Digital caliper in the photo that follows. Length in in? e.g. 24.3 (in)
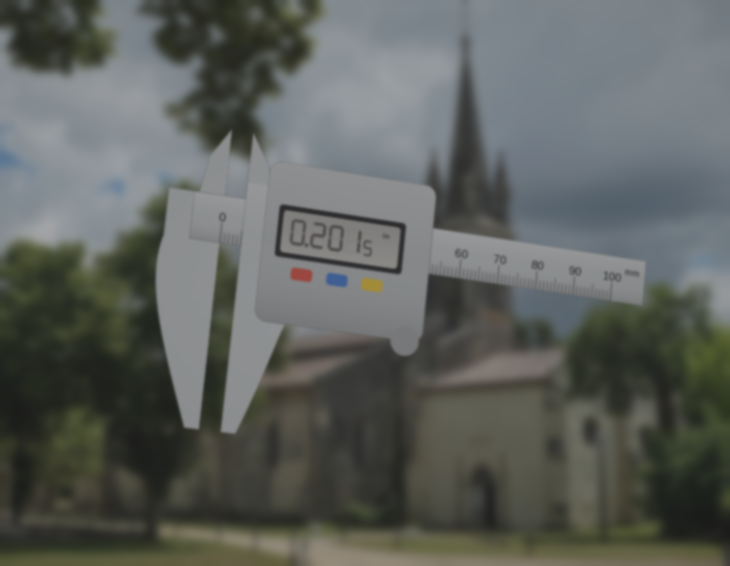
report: 0.2015 (in)
